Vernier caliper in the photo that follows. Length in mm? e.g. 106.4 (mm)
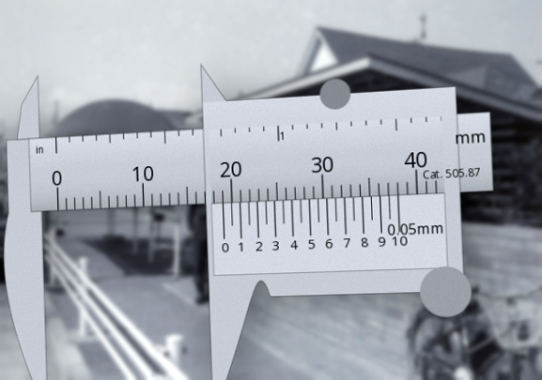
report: 19.0 (mm)
